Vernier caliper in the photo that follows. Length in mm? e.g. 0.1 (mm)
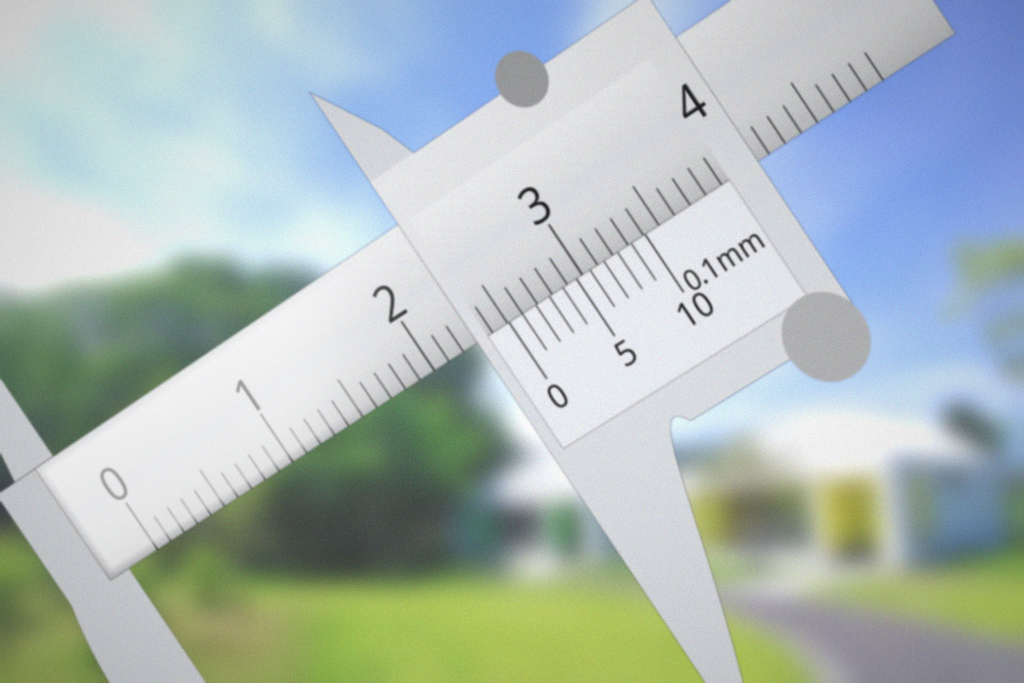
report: 25.1 (mm)
